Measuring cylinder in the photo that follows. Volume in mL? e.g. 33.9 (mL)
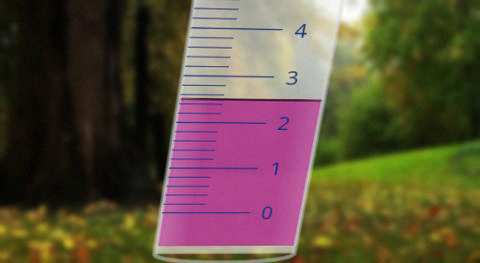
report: 2.5 (mL)
